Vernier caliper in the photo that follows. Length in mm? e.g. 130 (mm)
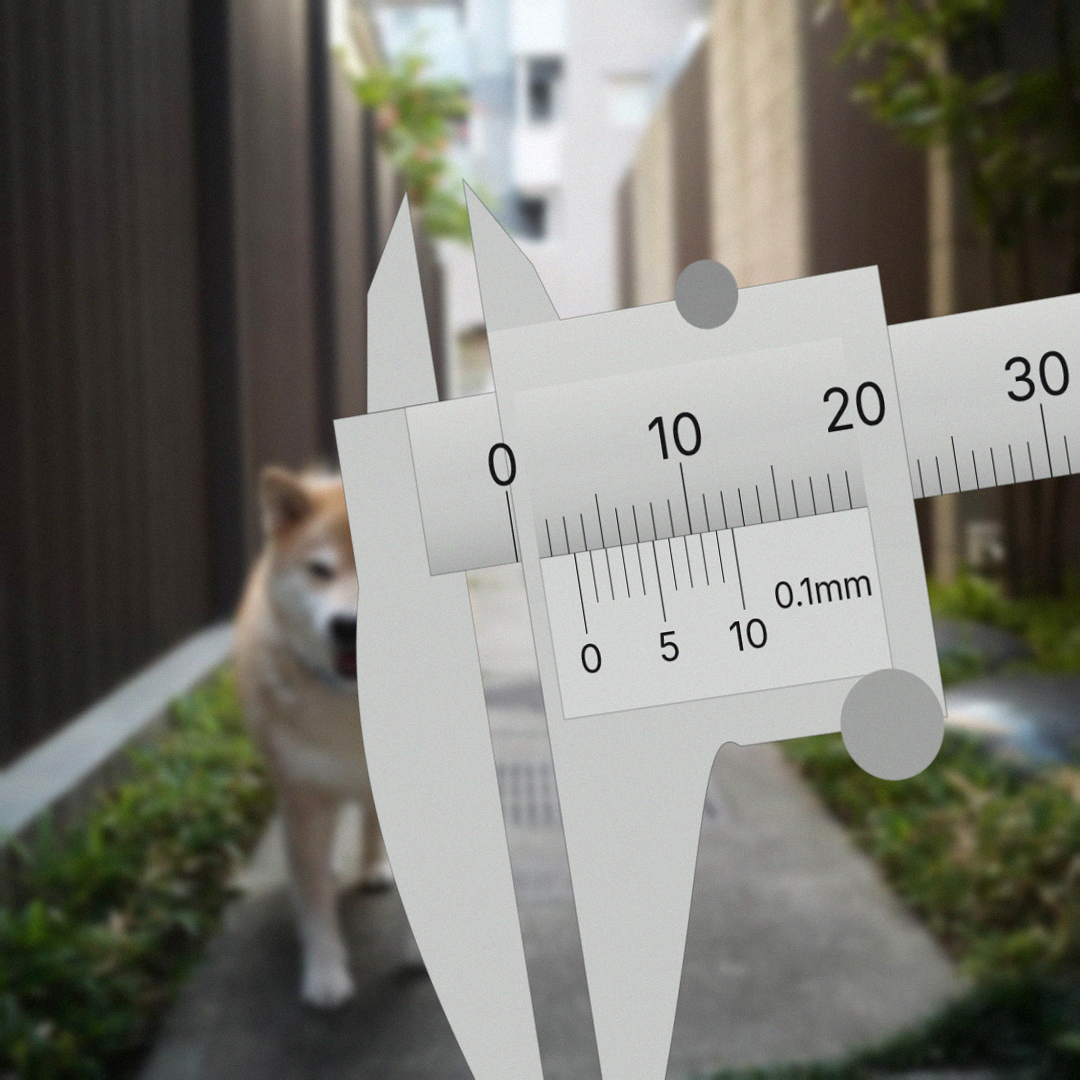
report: 3.3 (mm)
